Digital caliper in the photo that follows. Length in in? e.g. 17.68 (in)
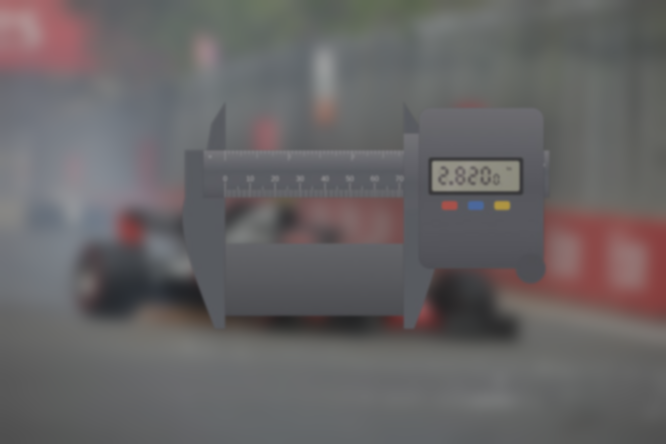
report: 2.8200 (in)
